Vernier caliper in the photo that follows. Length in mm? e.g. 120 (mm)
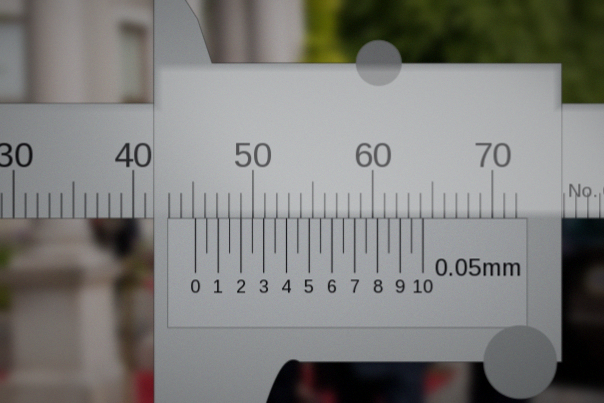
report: 45.2 (mm)
